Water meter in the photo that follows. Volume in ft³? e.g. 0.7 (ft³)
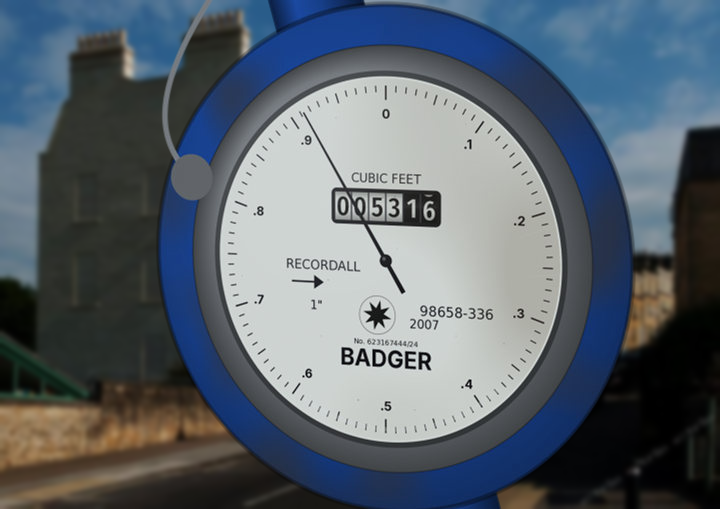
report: 5315.91 (ft³)
